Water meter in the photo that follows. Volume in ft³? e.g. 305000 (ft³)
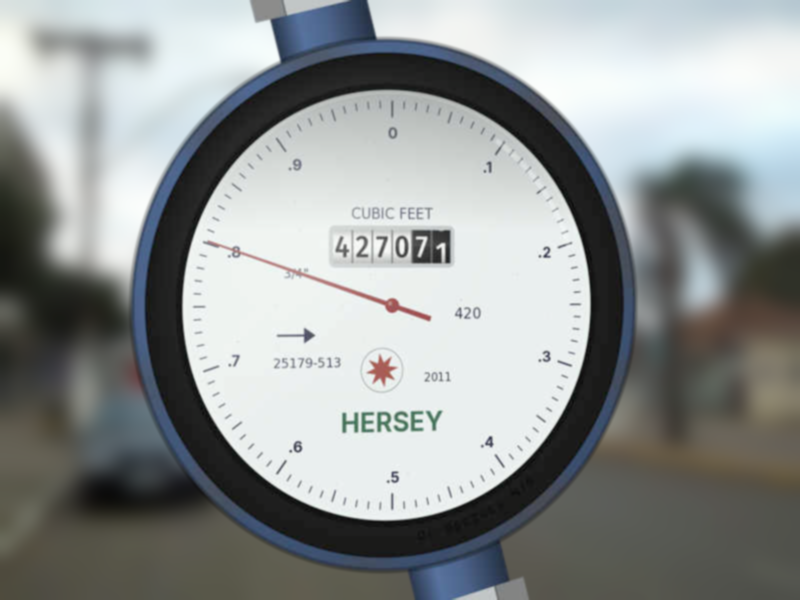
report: 427070.80 (ft³)
